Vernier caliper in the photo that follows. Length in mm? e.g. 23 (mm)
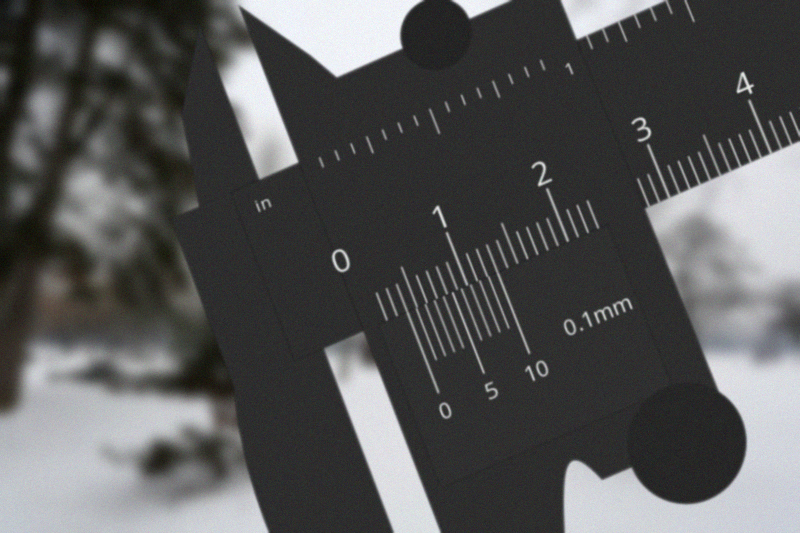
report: 4.0 (mm)
